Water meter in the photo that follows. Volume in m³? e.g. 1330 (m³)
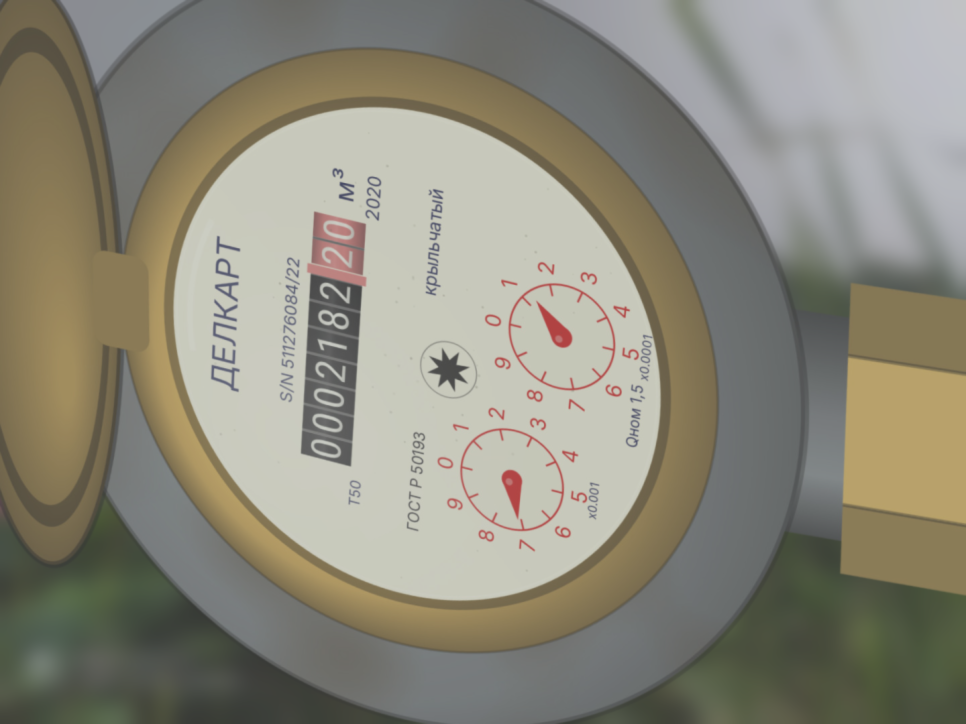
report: 2182.2071 (m³)
